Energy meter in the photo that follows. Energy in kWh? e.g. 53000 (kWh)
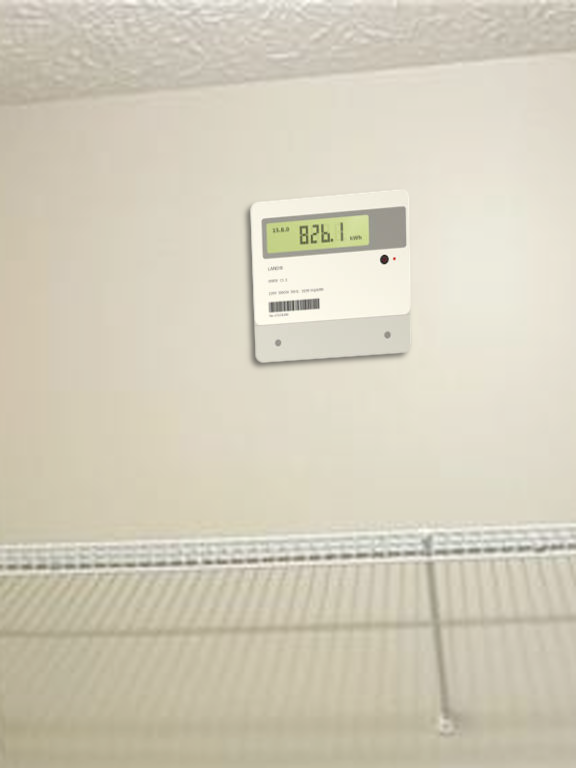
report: 826.1 (kWh)
